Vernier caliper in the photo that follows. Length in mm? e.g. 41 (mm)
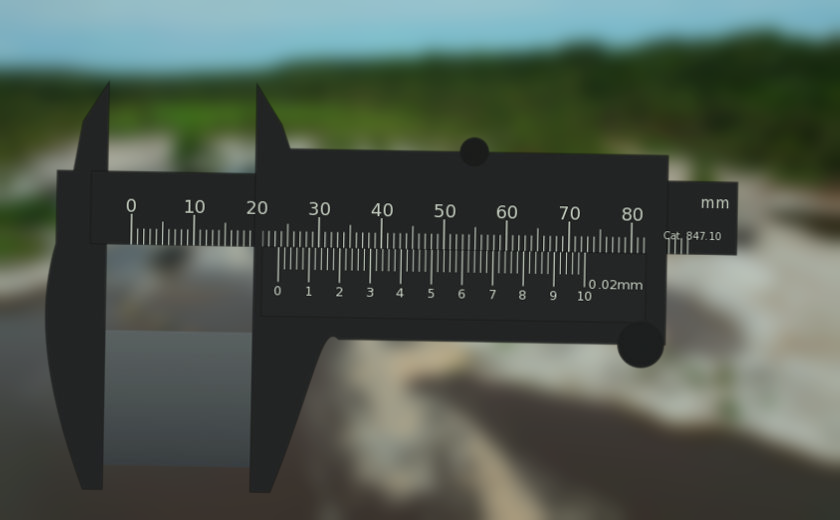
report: 23.6 (mm)
